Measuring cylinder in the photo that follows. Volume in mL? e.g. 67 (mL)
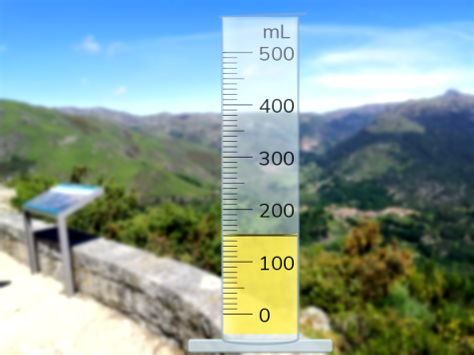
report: 150 (mL)
